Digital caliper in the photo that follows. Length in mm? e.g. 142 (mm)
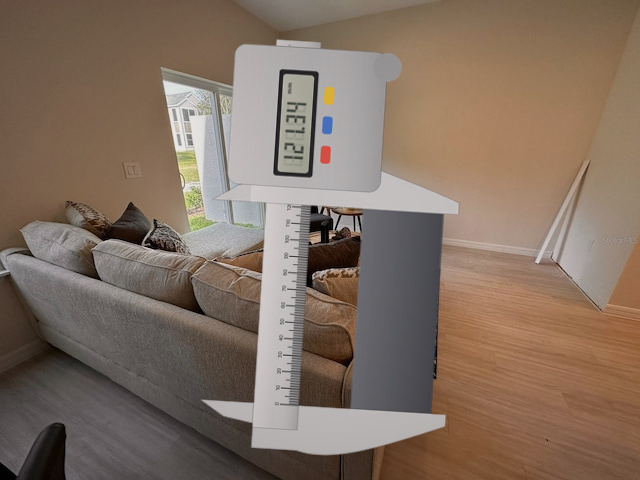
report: 121.34 (mm)
